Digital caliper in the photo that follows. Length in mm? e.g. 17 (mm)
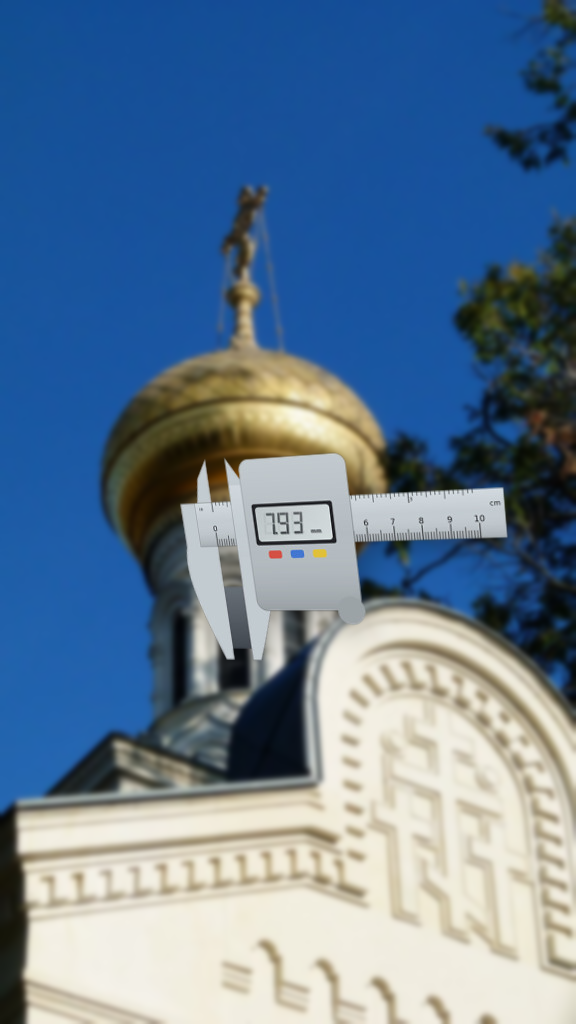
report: 7.93 (mm)
